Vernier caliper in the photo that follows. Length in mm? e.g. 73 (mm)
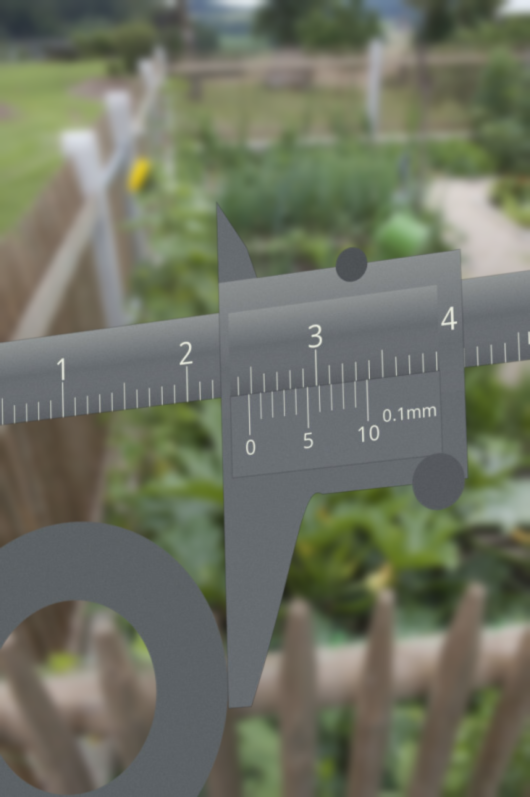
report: 24.8 (mm)
